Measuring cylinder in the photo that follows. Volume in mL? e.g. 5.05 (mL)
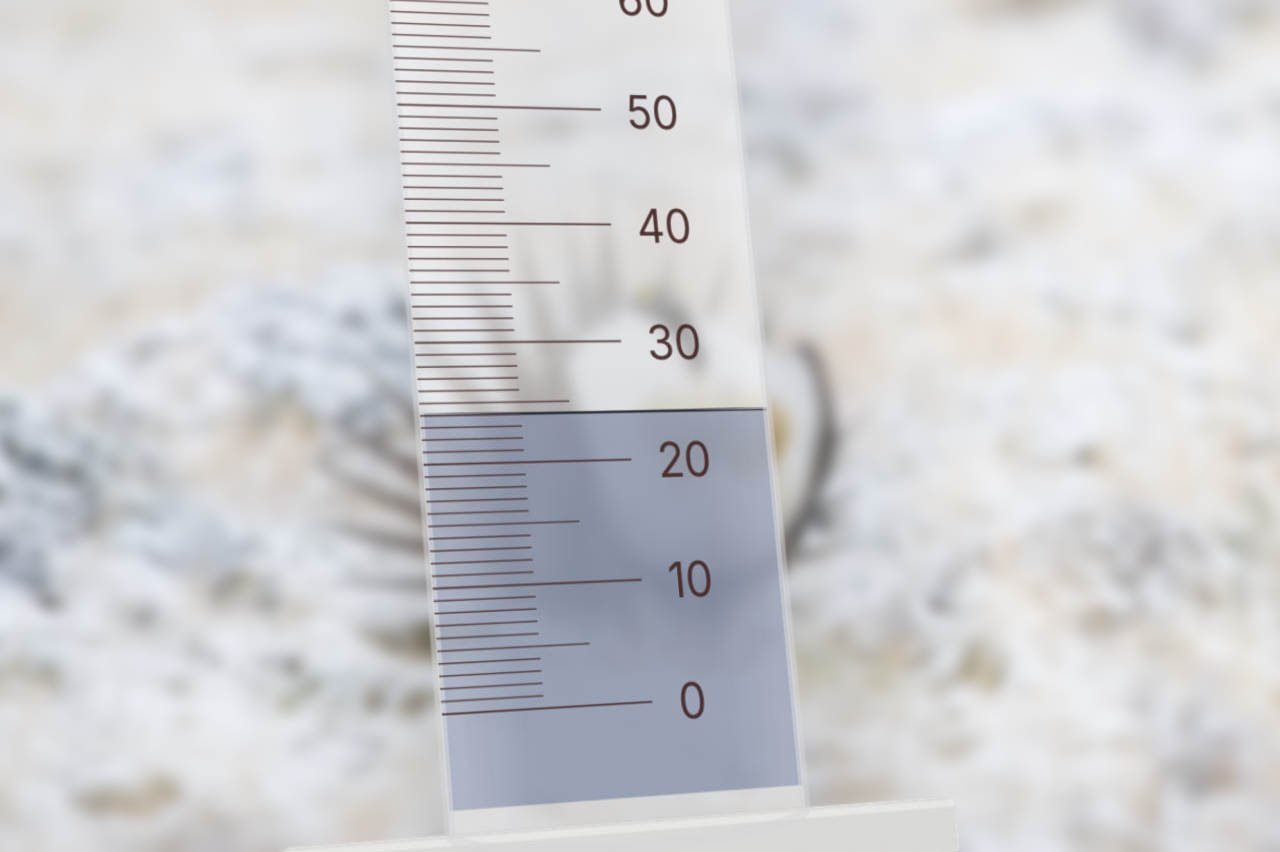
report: 24 (mL)
